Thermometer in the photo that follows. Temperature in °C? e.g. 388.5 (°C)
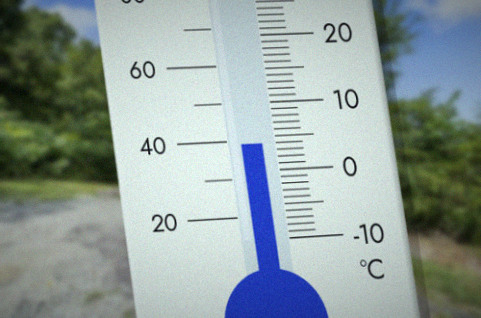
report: 4 (°C)
